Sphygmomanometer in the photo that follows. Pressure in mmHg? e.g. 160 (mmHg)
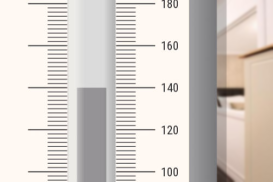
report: 140 (mmHg)
